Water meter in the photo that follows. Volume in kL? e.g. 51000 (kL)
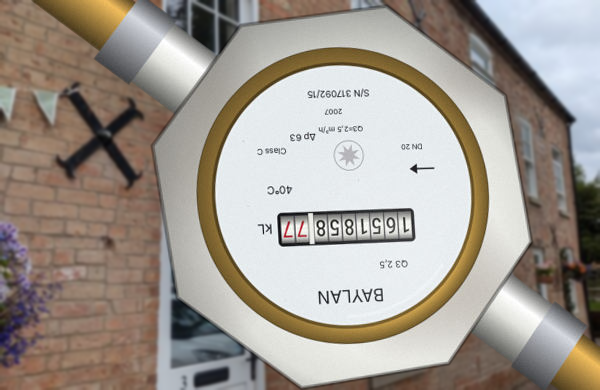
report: 1651858.77 (kL)
